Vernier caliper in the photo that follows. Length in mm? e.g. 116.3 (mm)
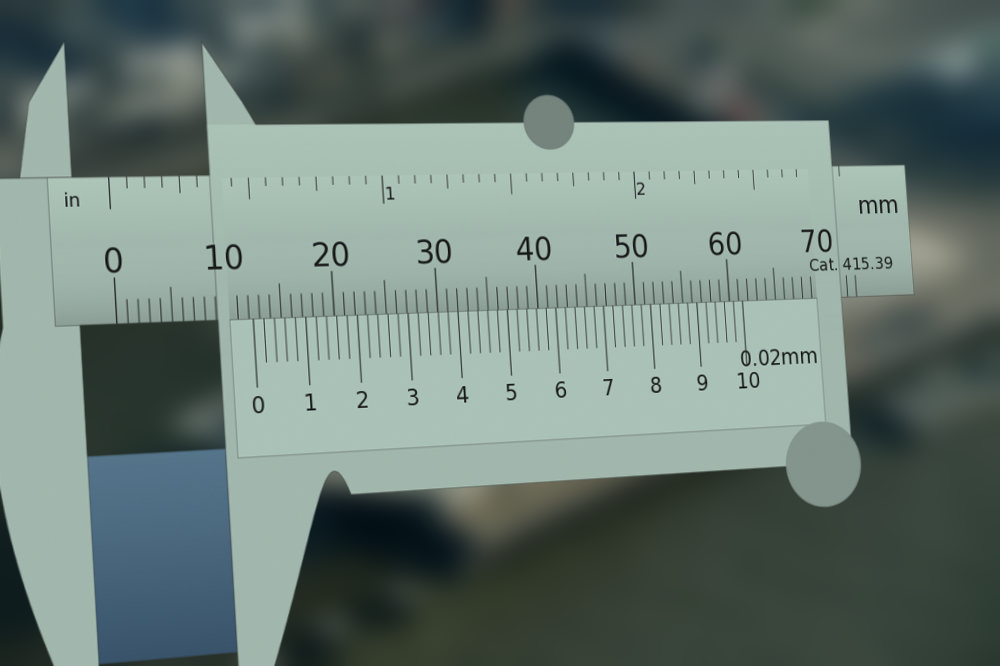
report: 12.4 (mm)
